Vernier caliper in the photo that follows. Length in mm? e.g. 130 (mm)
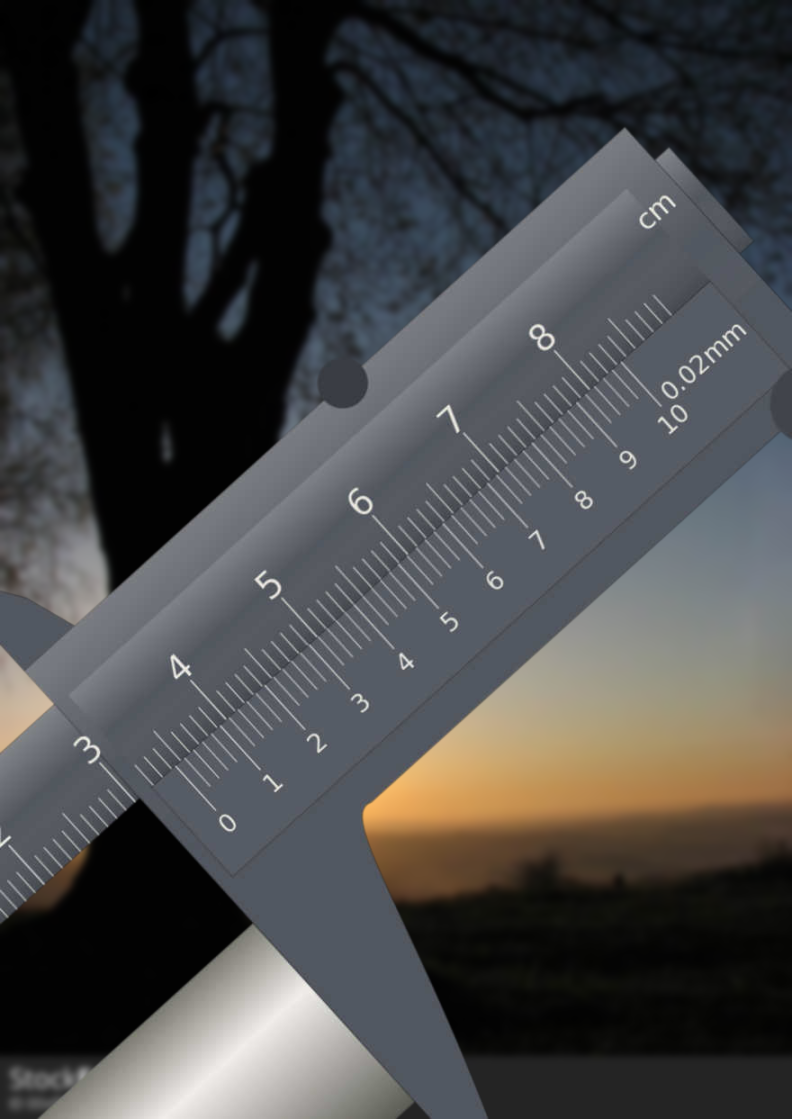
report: 34.4 (mm)
